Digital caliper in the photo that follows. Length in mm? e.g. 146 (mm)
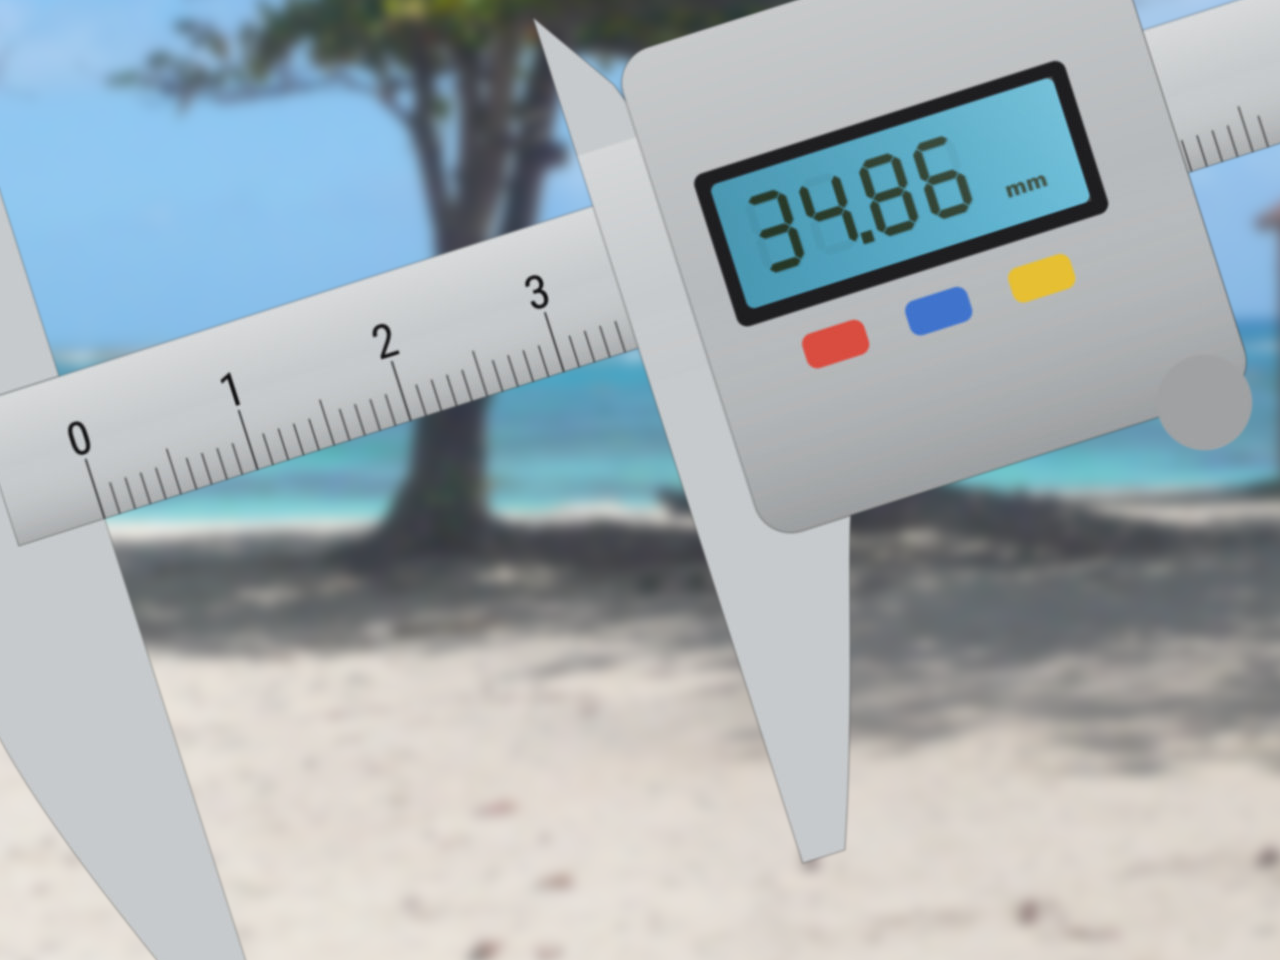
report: 34.86 (mm)
